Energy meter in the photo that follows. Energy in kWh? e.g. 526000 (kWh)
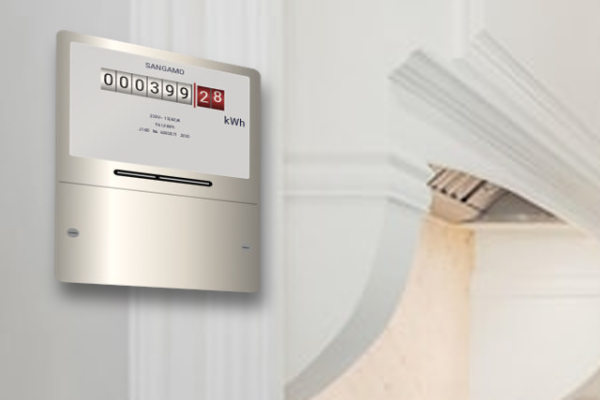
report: 399.28 (kWh)
